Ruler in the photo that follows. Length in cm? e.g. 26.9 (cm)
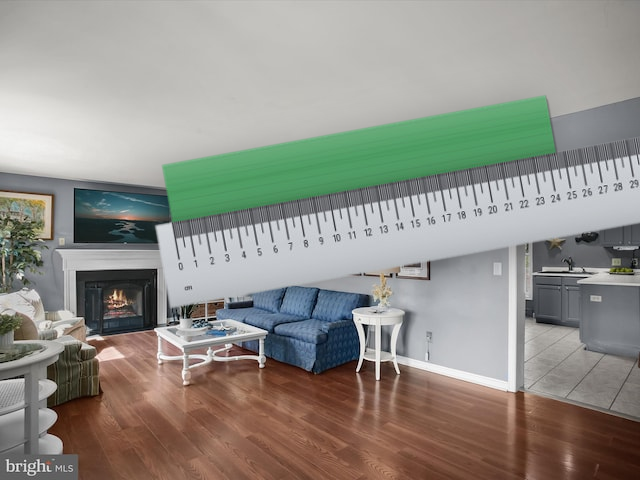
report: 24.5 (cm)
